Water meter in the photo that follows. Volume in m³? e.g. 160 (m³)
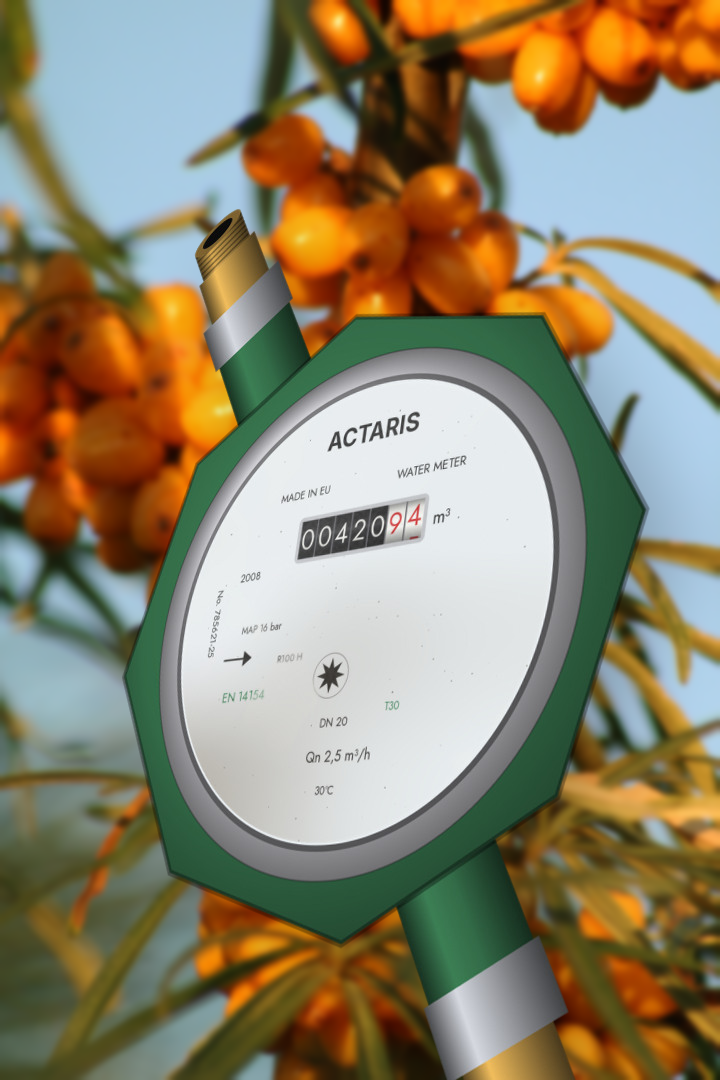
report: 420.94 (m³)
